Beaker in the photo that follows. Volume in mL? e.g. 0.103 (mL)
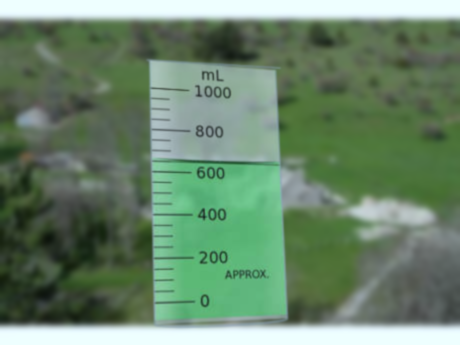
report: 650 (mL)
